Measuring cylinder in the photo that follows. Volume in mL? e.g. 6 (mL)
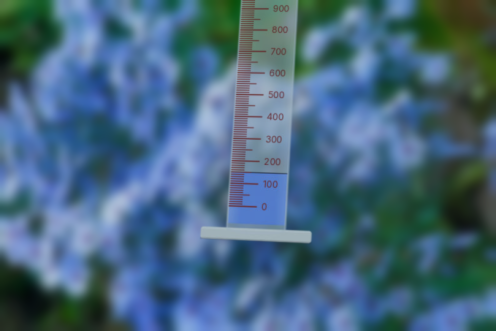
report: 150 (mL)
